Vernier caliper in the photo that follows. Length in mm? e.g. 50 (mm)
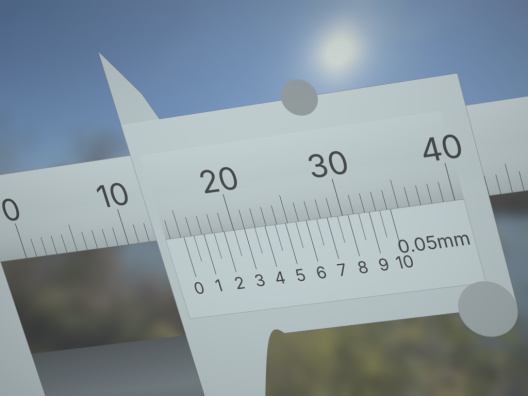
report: 15.3 (mm)
